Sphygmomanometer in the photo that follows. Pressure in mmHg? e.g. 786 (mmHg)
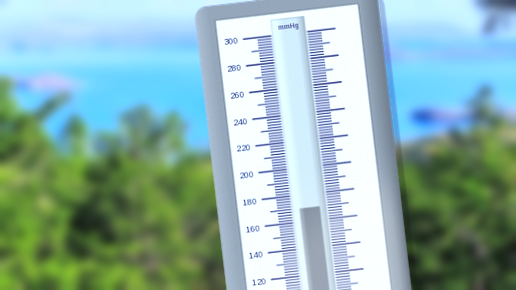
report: 170 (mmHg)
